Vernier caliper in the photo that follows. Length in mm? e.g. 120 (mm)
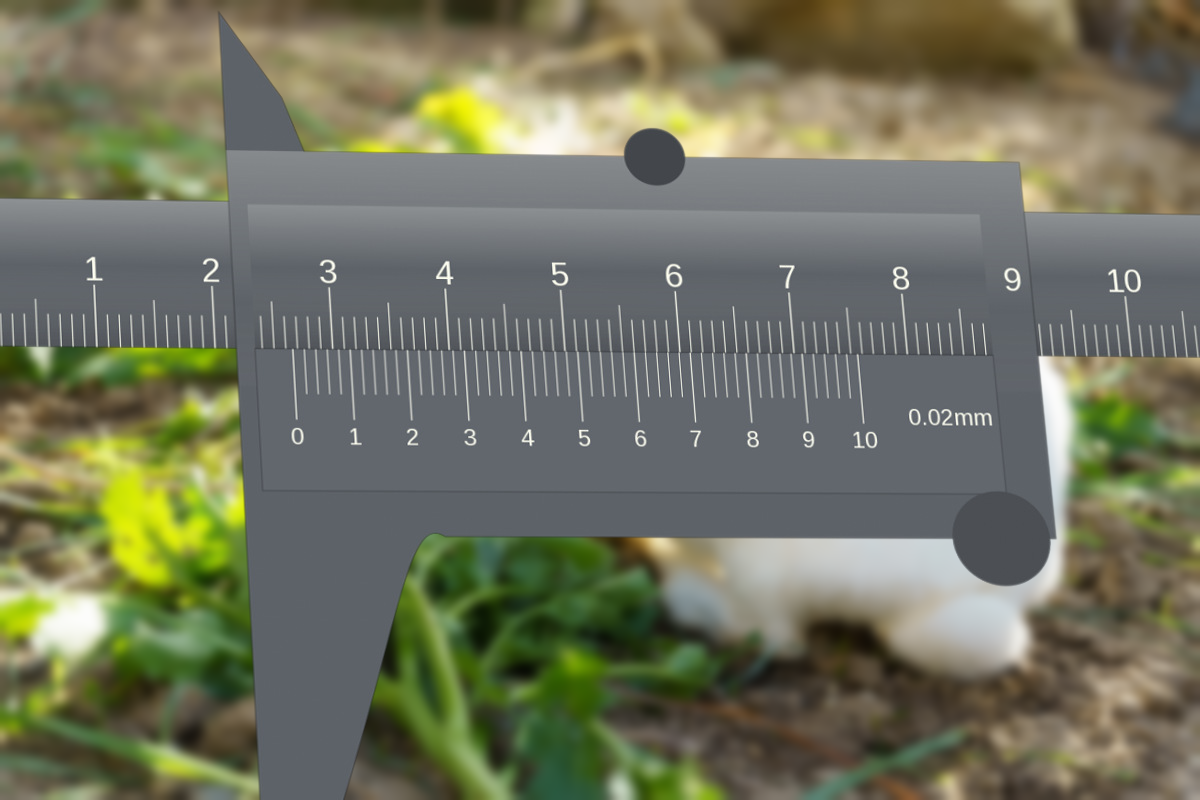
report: 26.6 (mm)
